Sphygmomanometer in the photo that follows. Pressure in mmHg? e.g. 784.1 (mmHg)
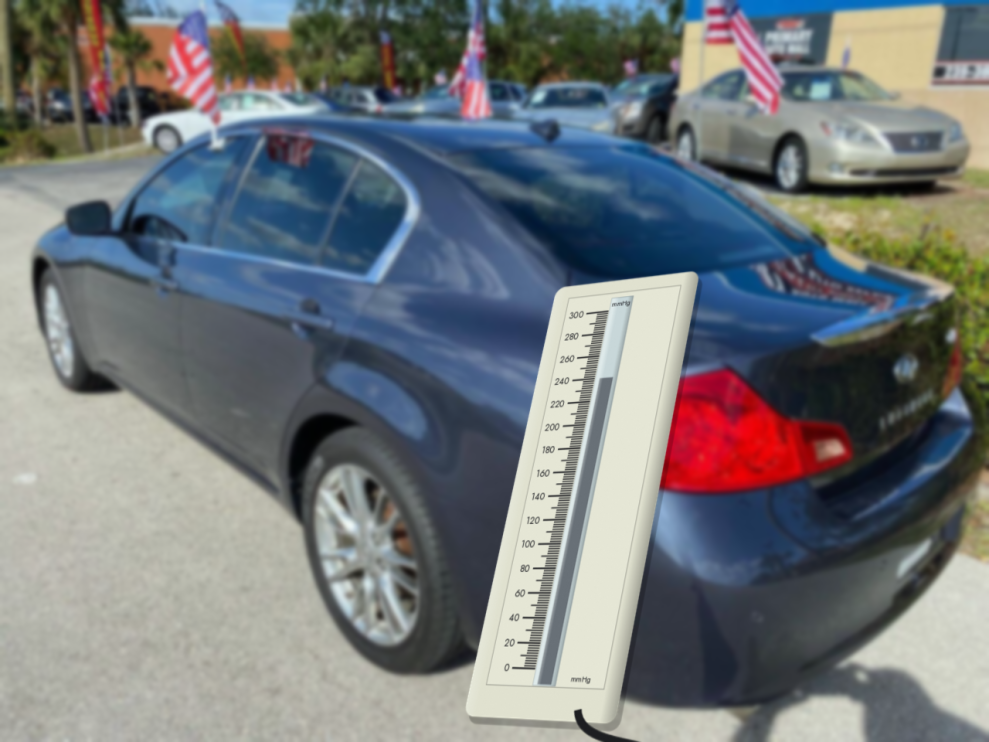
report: 240 (mmHg)
